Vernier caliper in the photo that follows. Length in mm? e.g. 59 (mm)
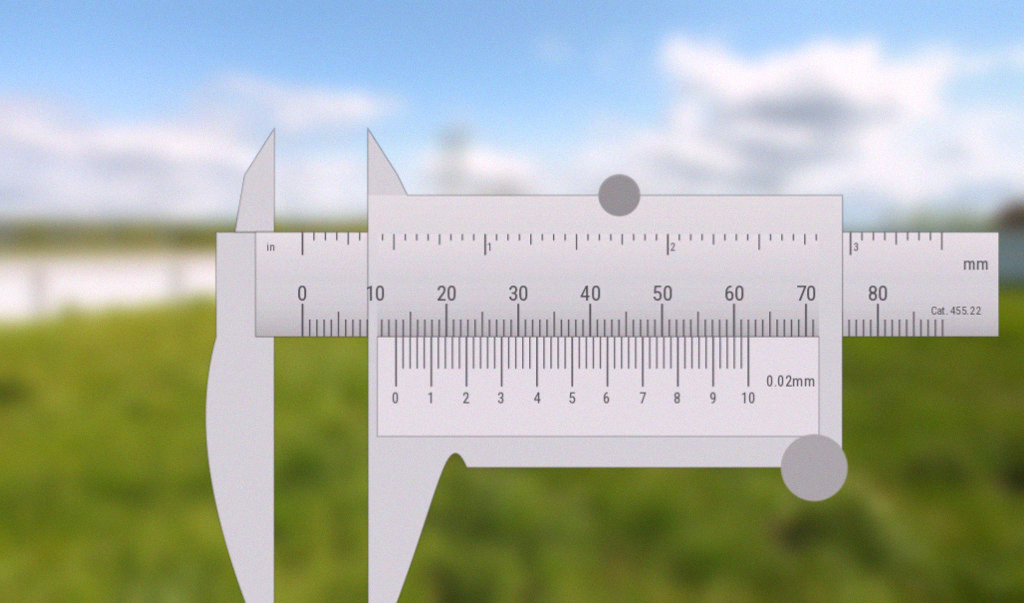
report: 13.0 (mm)
